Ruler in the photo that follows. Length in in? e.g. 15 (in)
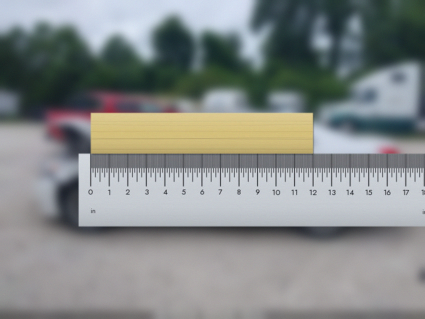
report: 12 (in)
